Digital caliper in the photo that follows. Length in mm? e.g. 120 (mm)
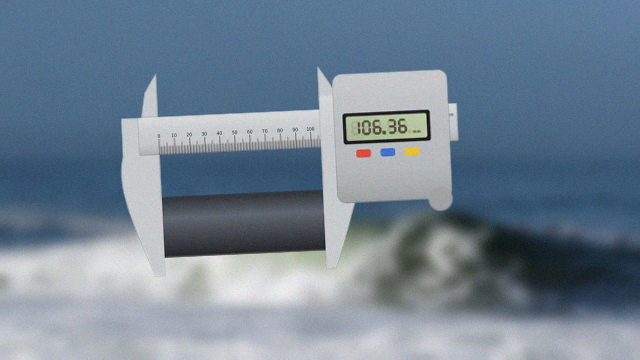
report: 106.36 (mm)
